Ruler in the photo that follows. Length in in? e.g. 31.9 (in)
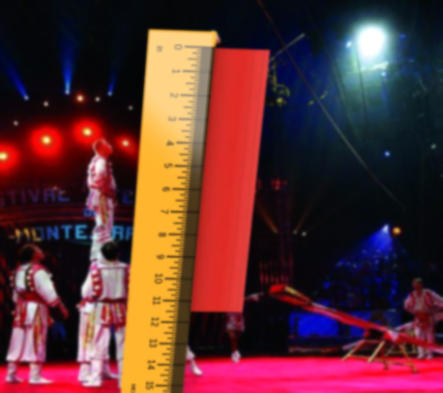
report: 11.5 (in)
